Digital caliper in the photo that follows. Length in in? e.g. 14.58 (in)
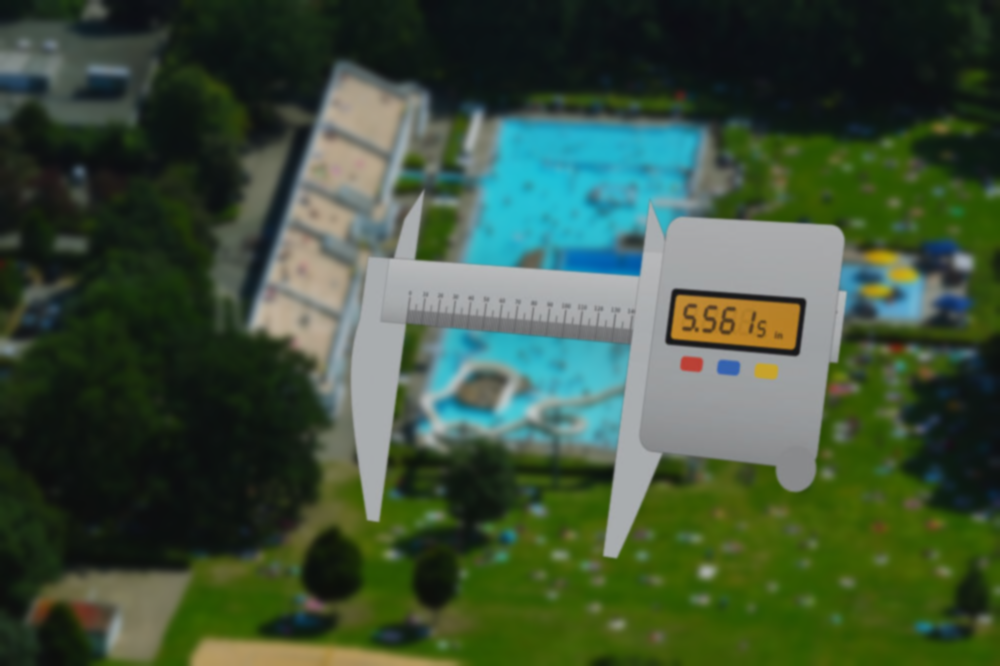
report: 5.5615 (in)
